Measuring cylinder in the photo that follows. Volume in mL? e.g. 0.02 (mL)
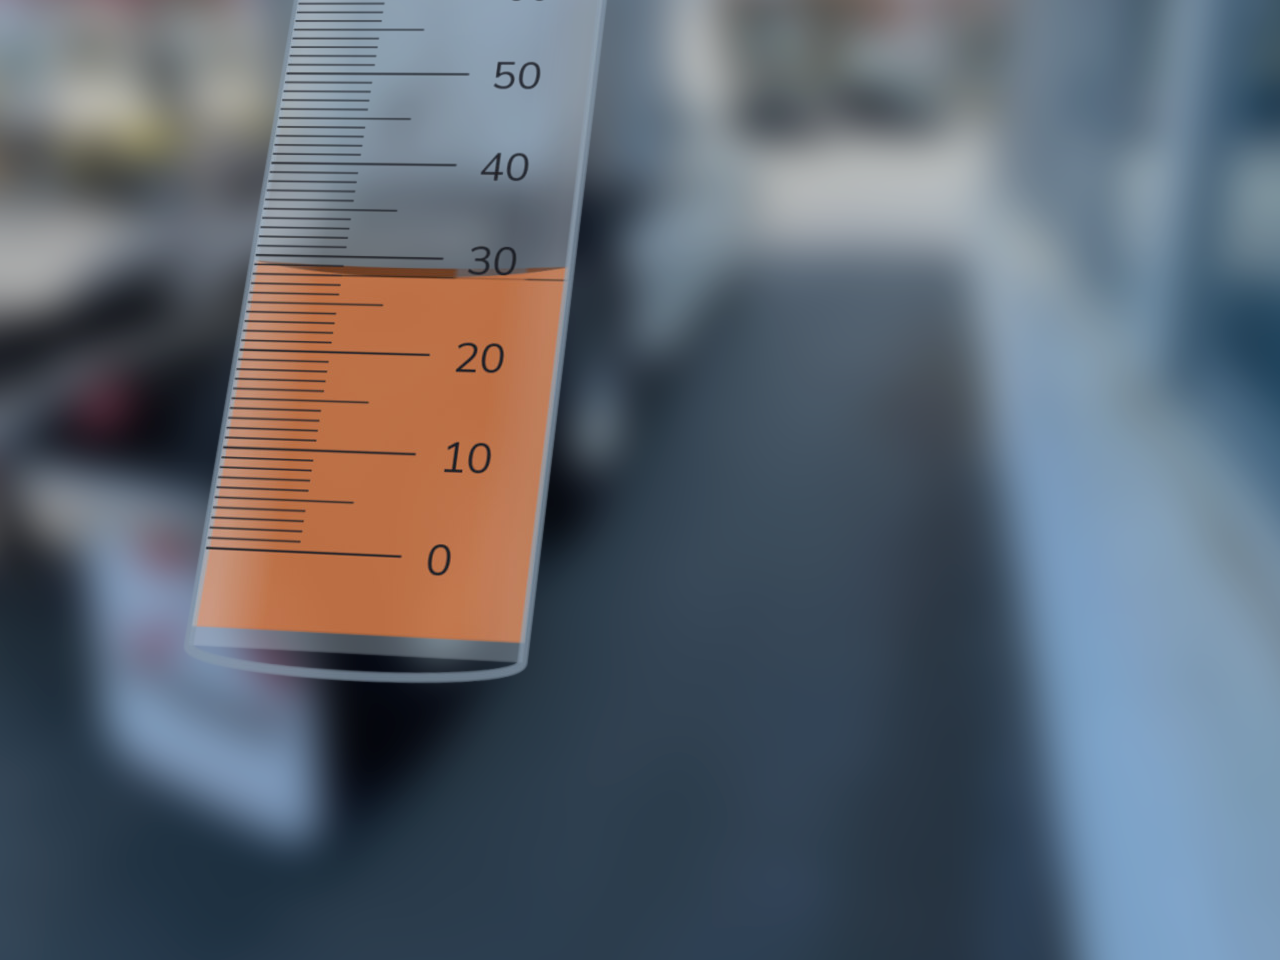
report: 28 (mL)
